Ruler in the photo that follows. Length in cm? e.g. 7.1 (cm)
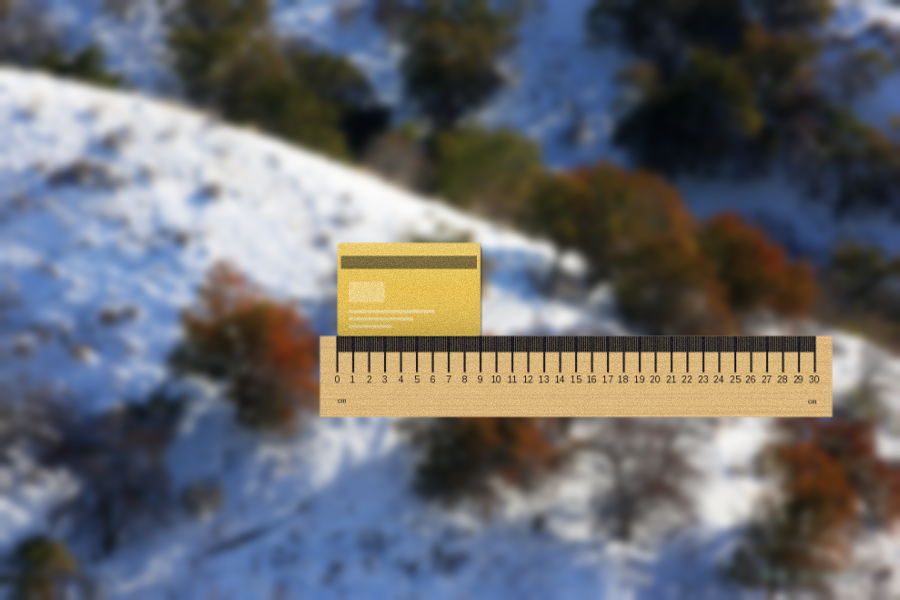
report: 9 (cm)
